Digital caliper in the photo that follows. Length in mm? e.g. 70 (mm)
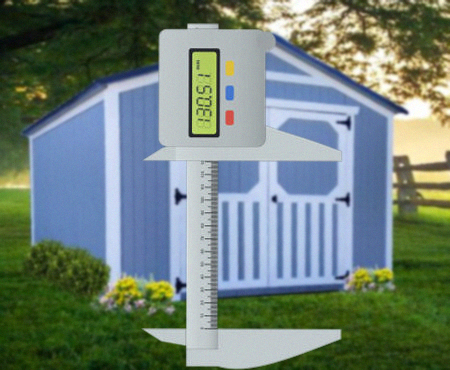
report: 130.51 (mm)
